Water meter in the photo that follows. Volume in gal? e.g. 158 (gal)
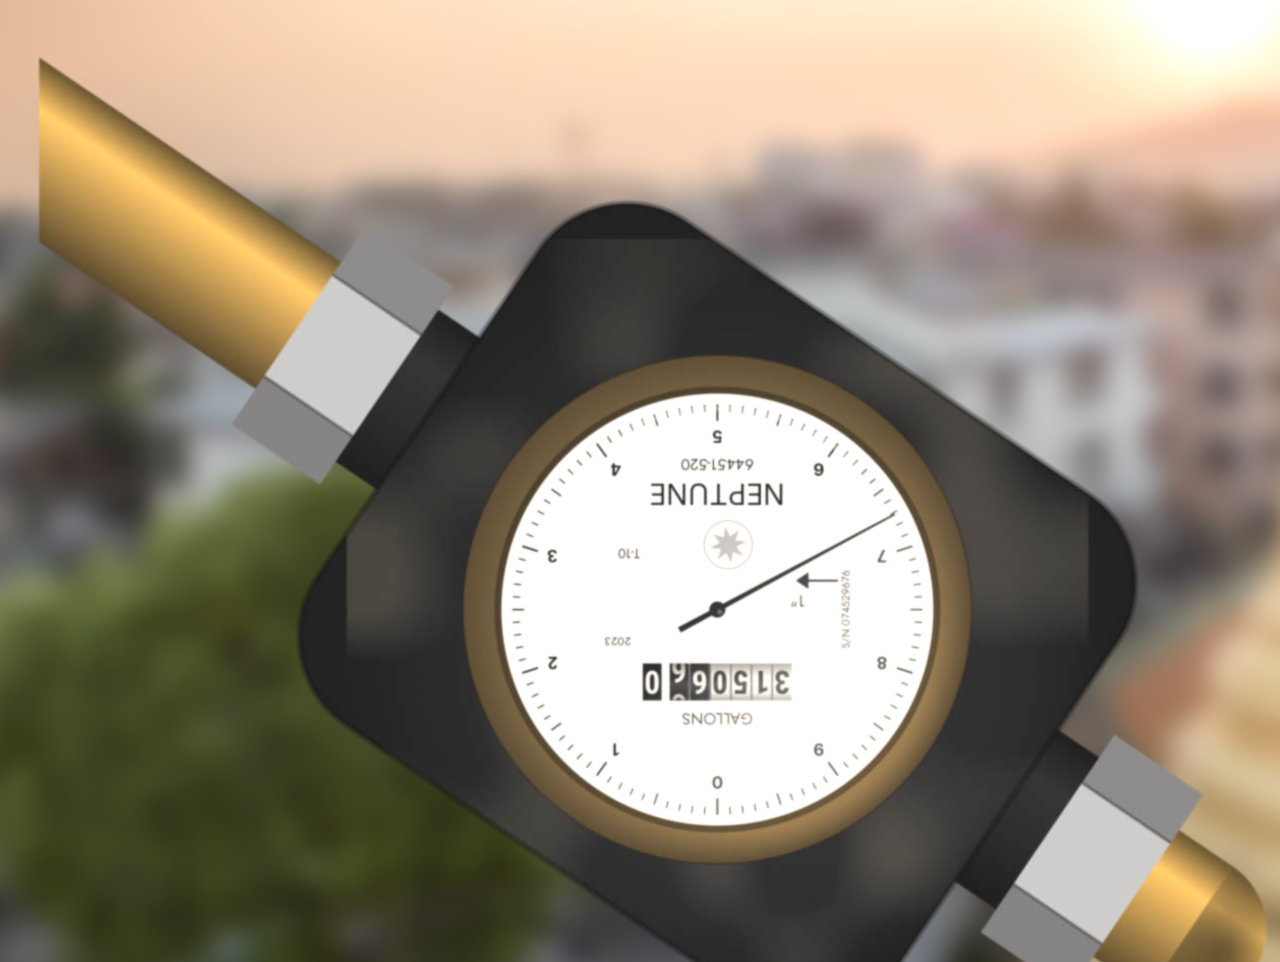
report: 3150656.7 (gal)
